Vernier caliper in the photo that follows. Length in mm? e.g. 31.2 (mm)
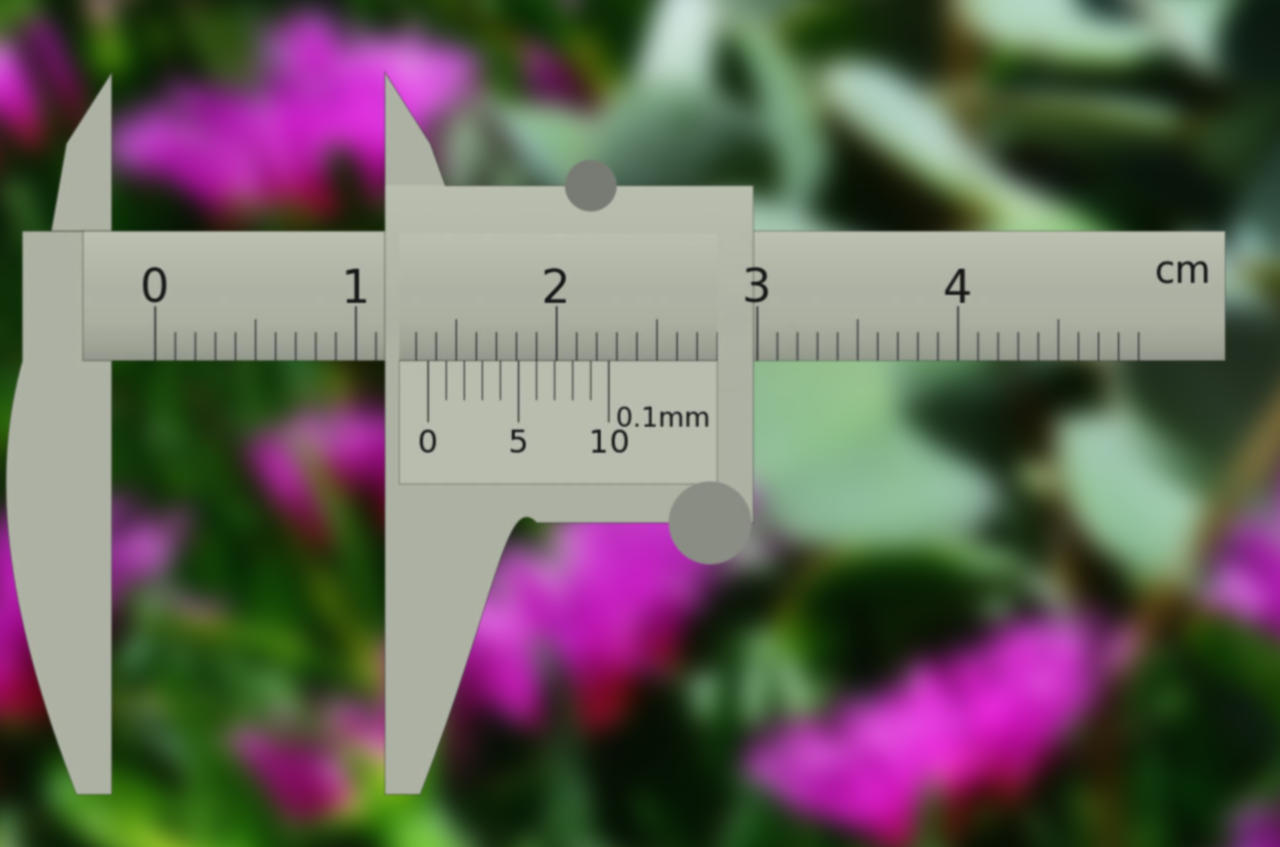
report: 13.6 (mm)
